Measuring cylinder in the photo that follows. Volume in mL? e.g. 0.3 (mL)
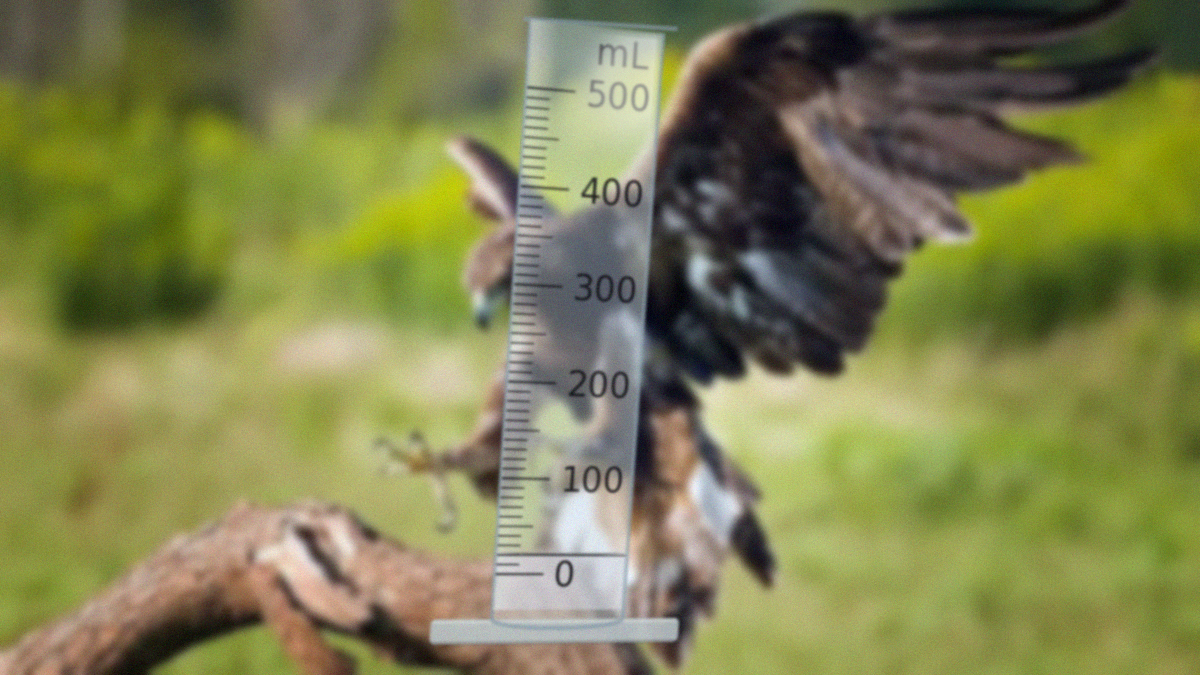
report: 20 (mL)
